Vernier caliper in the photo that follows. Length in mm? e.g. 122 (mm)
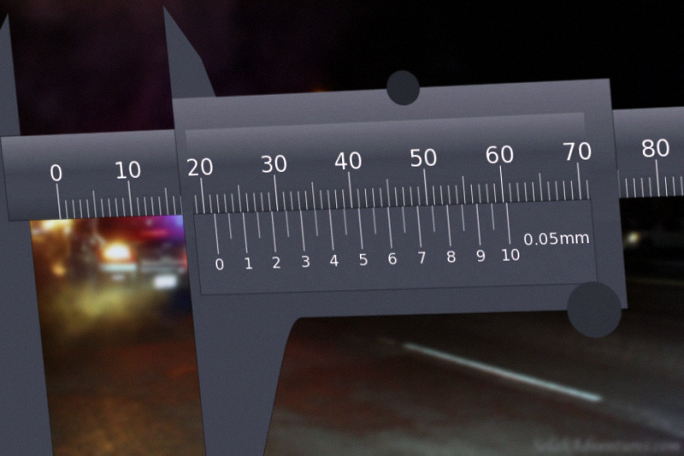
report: 21.4 (mm)
